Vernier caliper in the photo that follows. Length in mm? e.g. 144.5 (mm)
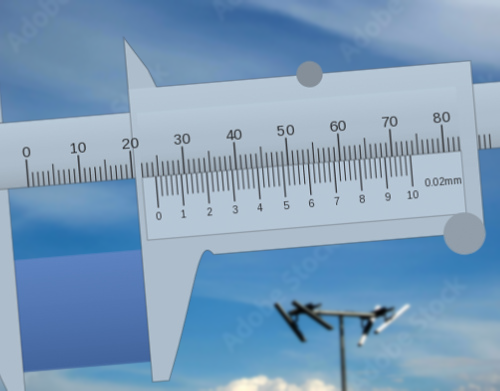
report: 24.5 (mm)
